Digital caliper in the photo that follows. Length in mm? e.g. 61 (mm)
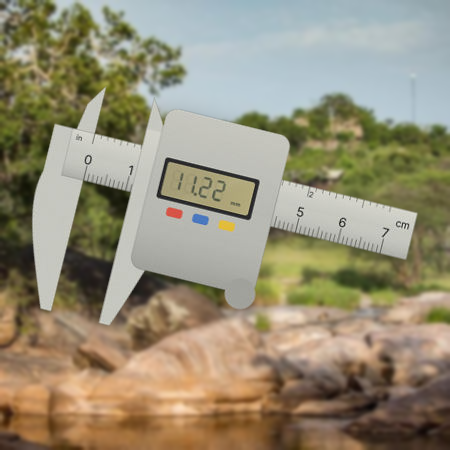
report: 11.22 (mm)
